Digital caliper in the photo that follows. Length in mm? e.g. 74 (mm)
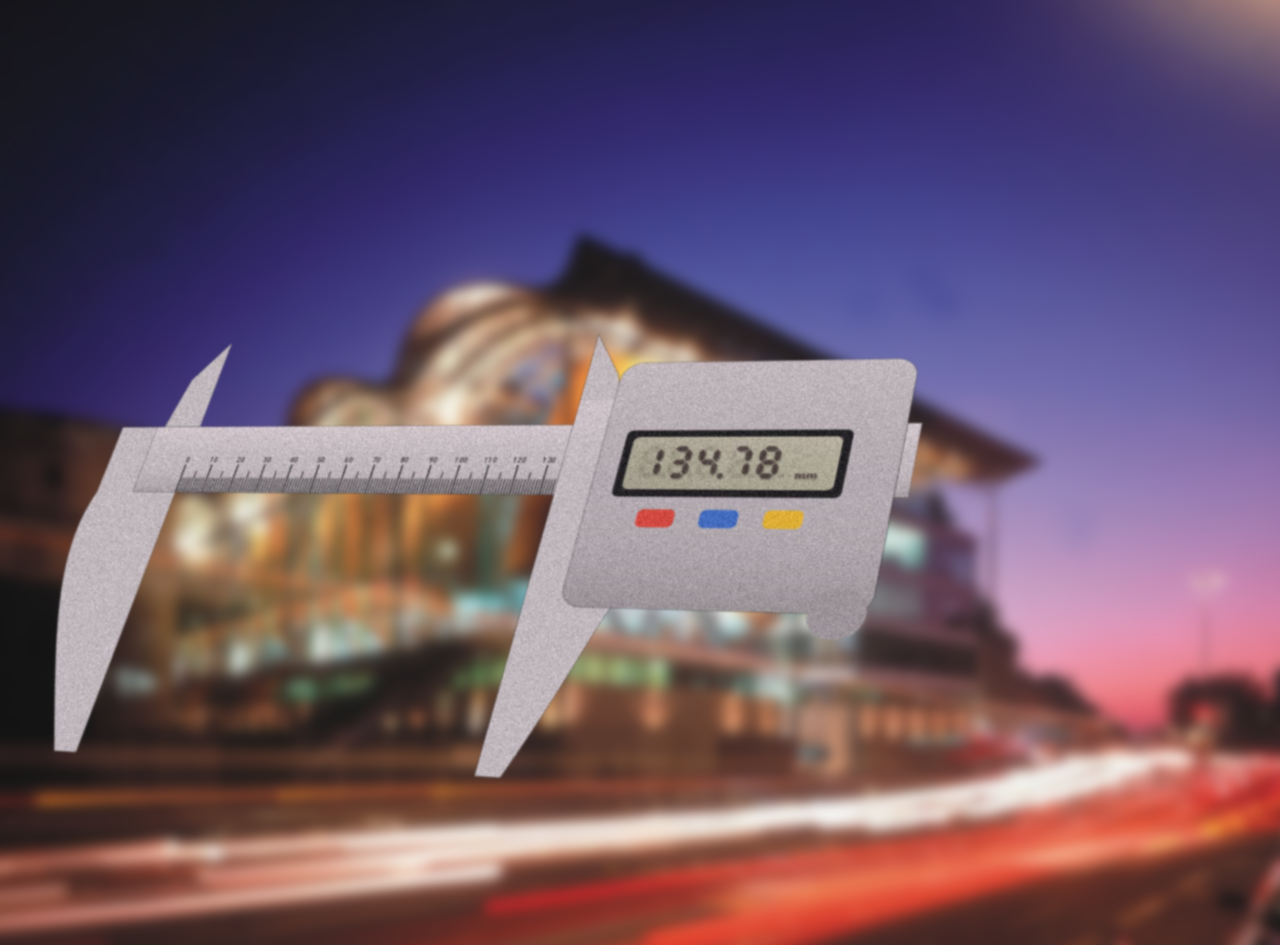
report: 134.78 (mm)
